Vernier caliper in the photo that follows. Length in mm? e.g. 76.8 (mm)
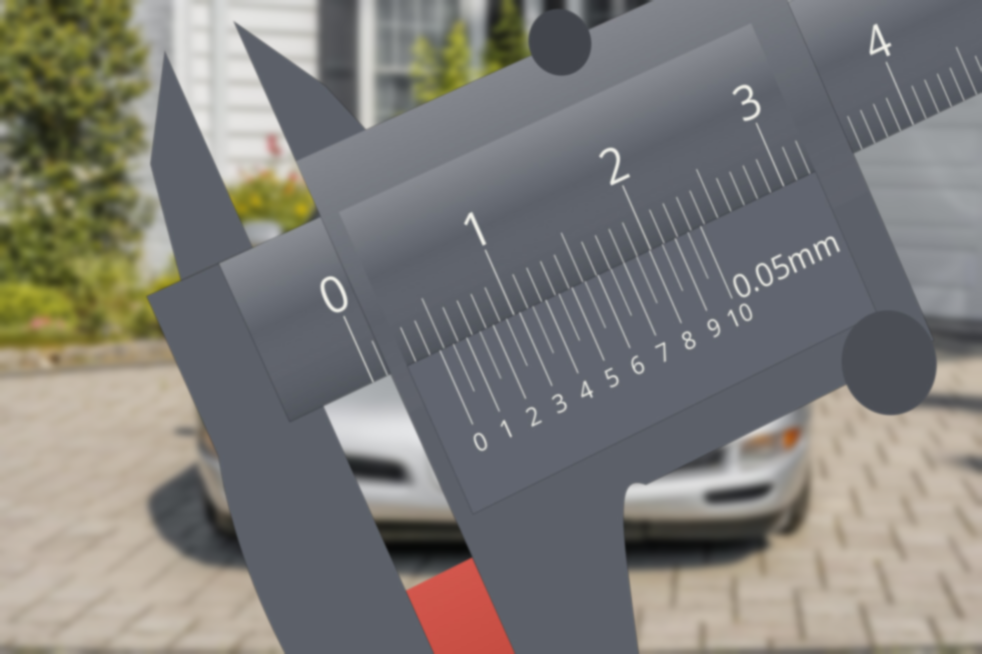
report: 4.7 (mm)
